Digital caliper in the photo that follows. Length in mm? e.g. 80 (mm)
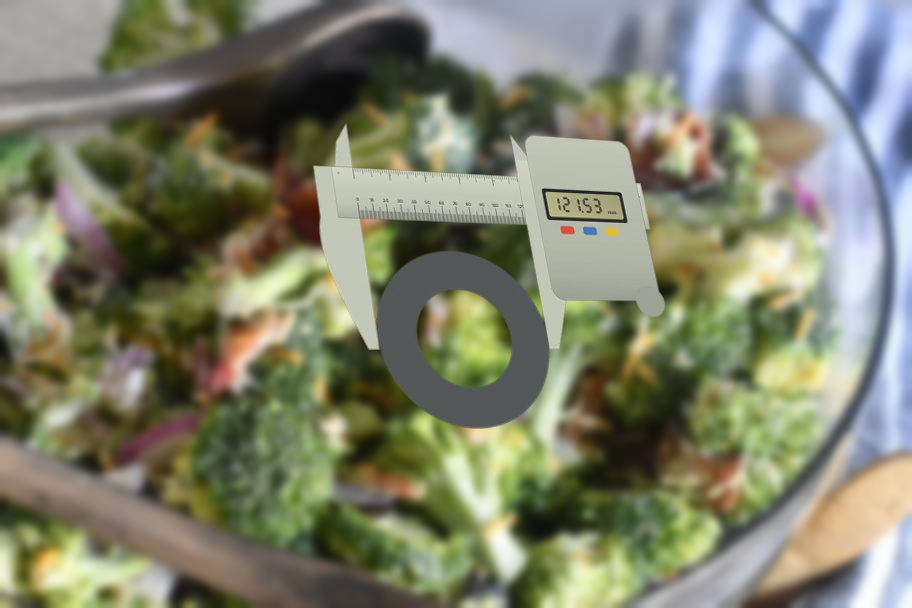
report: 121.53 (mm)
